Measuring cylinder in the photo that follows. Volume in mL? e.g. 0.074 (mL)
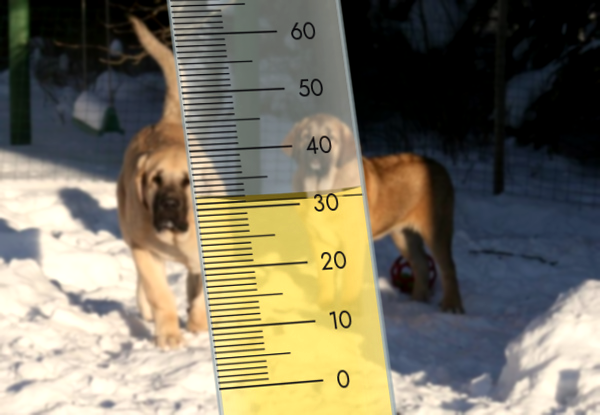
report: 31 (mL)
